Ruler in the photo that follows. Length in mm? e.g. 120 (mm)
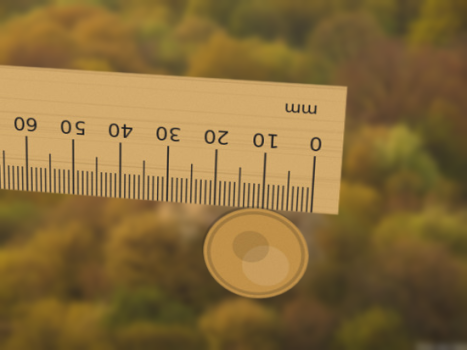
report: 22 (mm)
